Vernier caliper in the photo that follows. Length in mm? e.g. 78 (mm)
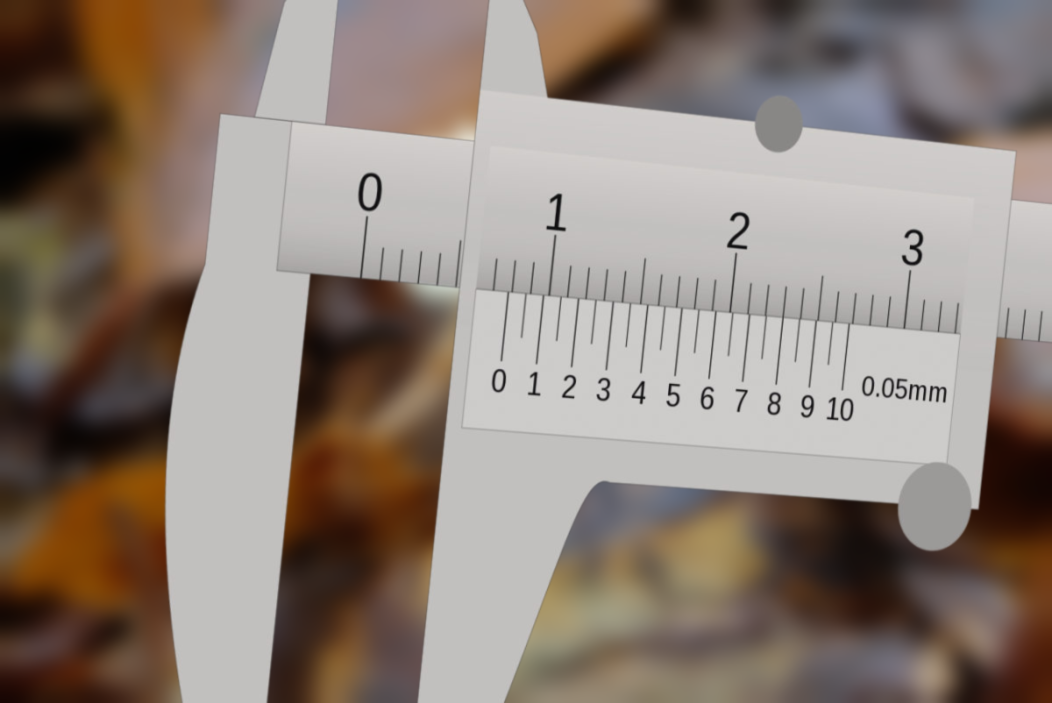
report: 7.8 (mm)
